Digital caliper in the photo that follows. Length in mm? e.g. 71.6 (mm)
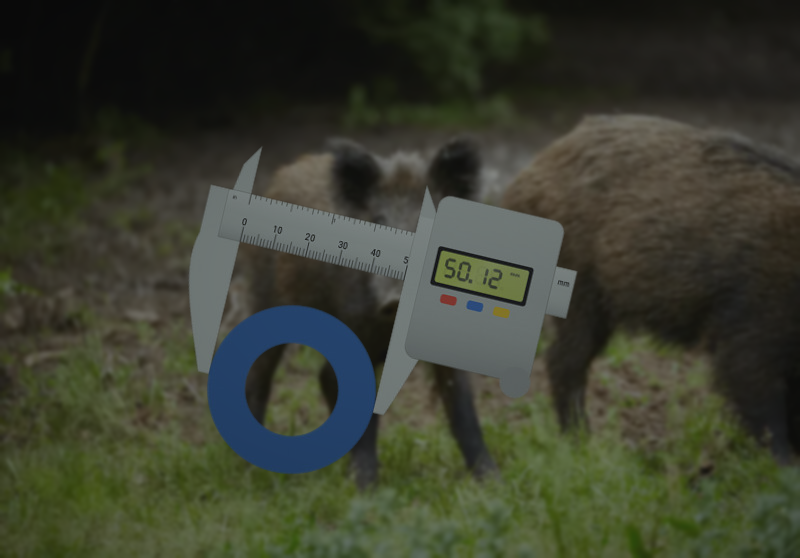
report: 50.12 (mm)
